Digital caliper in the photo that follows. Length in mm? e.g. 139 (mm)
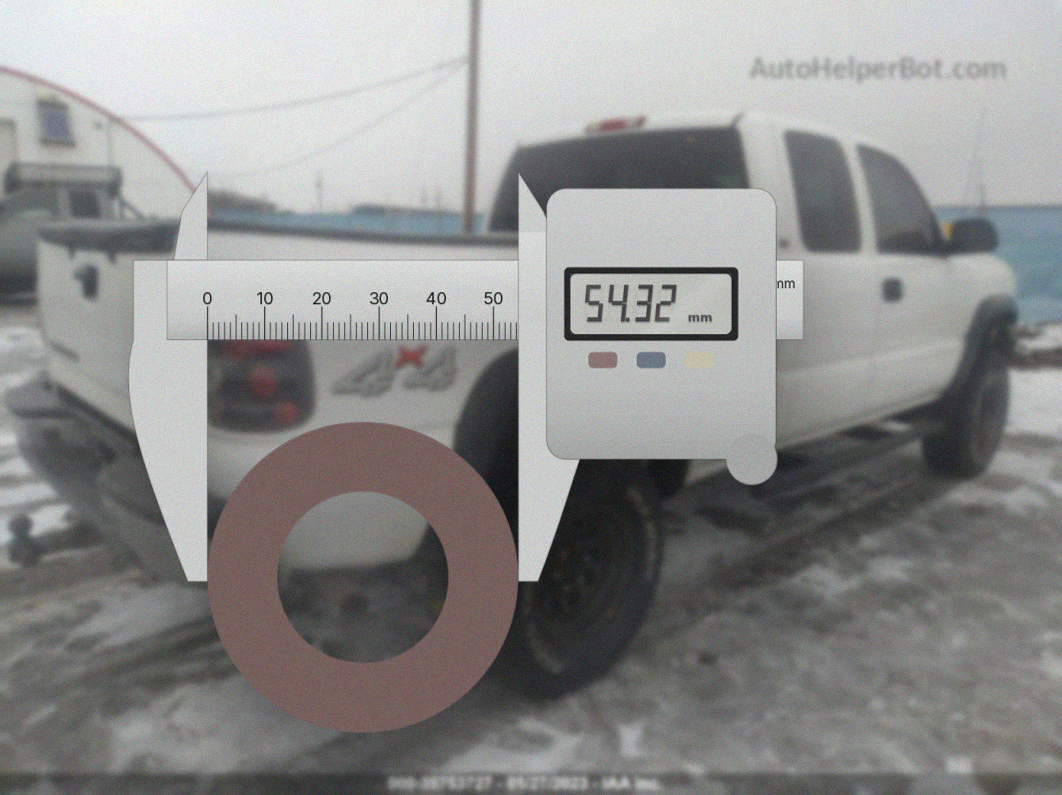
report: 54.32 (mm)
